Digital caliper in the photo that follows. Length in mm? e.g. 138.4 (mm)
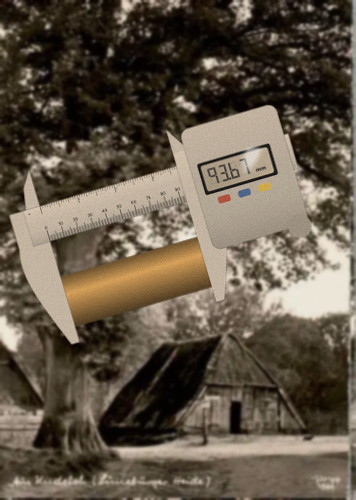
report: 93.67 (mm)
